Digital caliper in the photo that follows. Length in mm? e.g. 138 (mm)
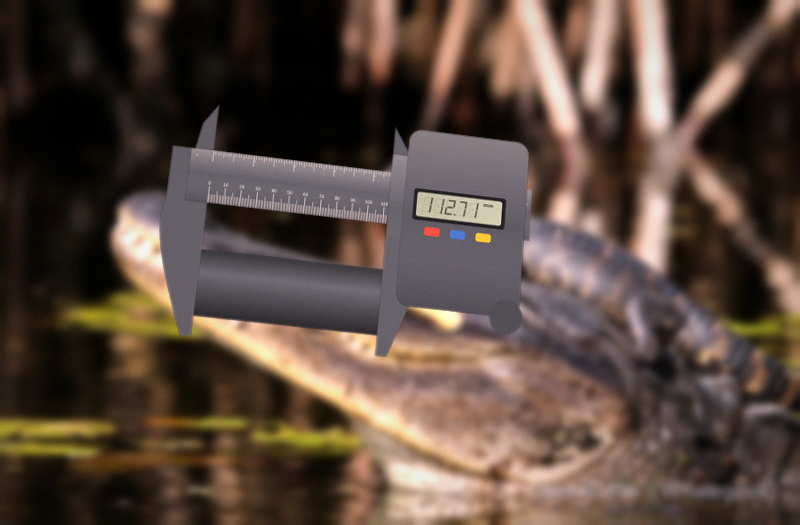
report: 112.71 (mm)
